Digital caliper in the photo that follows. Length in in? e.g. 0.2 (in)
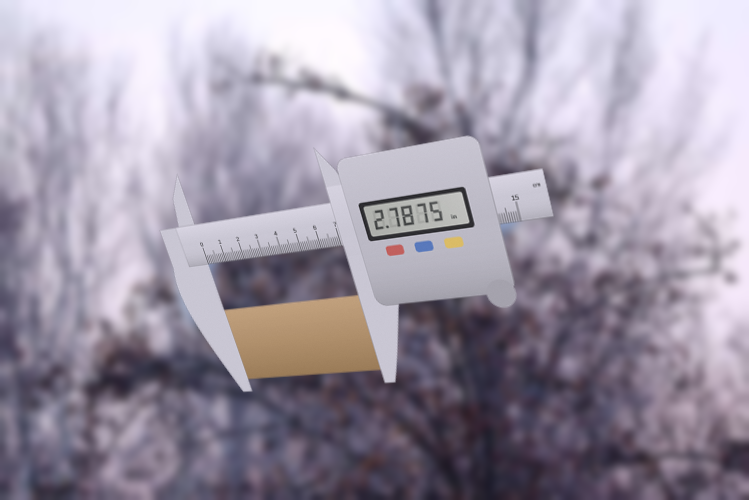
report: 2.7875 (in)
